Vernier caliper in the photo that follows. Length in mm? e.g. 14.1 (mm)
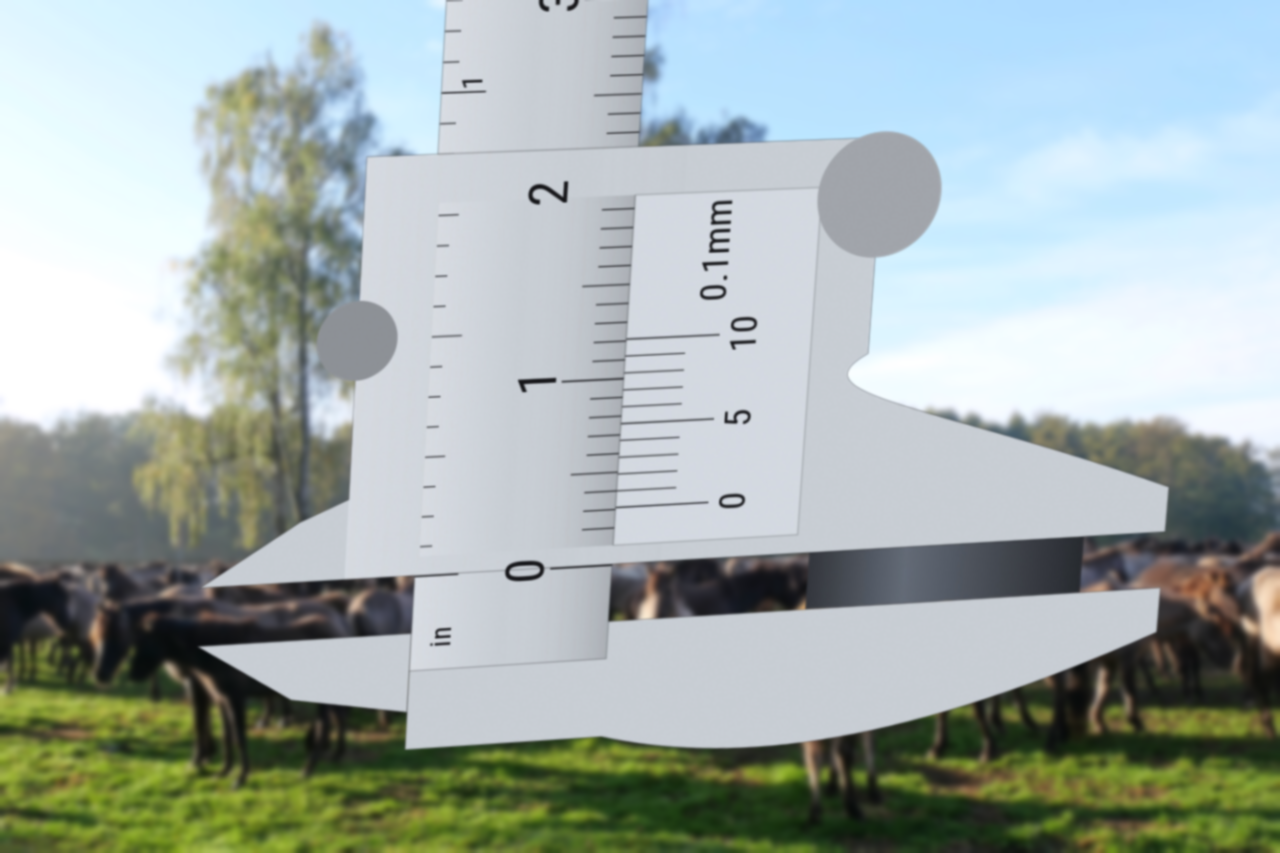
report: 3.1 (mm)
